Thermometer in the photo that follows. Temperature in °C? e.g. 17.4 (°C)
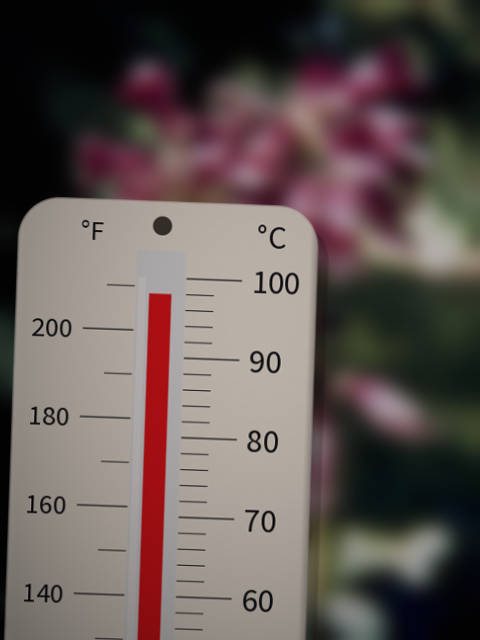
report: 98 (°C)
